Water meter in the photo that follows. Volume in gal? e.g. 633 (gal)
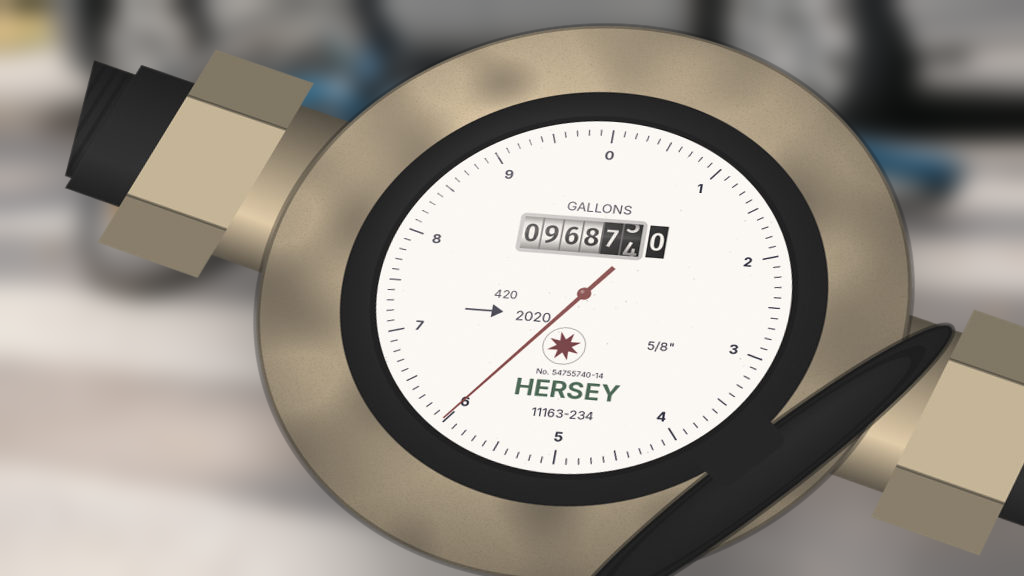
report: 968736.0 (gal)
